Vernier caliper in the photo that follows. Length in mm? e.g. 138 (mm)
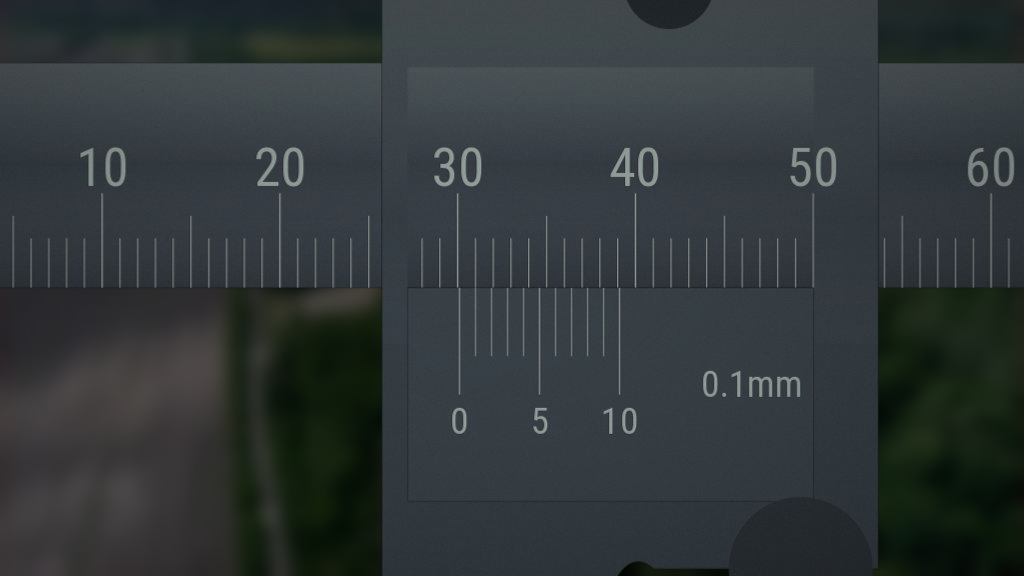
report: 30.1 (mm)
